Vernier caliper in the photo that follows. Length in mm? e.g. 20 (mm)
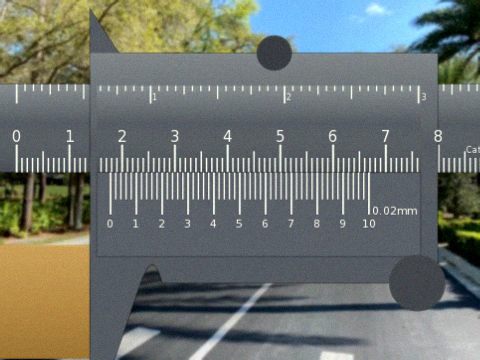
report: 17.8 (mm)
